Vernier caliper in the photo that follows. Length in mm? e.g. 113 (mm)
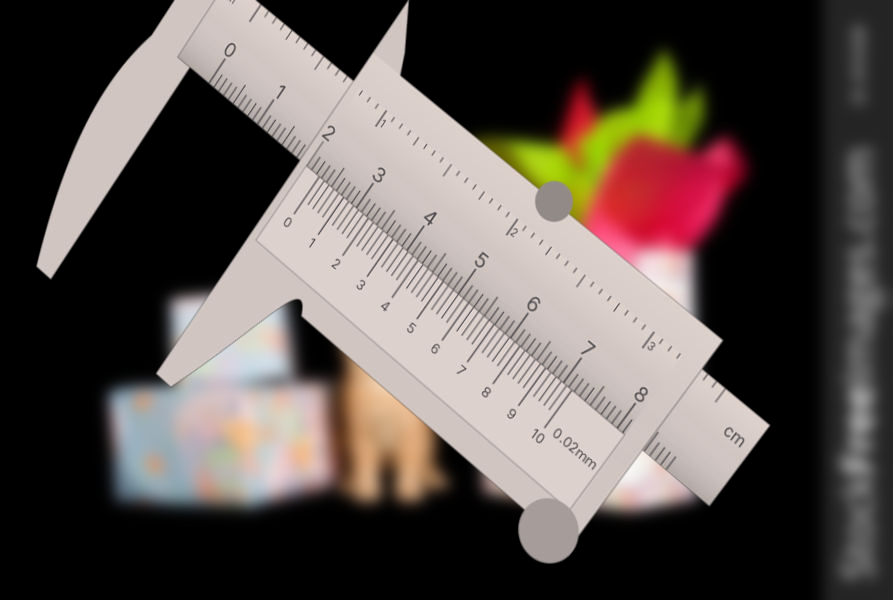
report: 22.6 (mm)
